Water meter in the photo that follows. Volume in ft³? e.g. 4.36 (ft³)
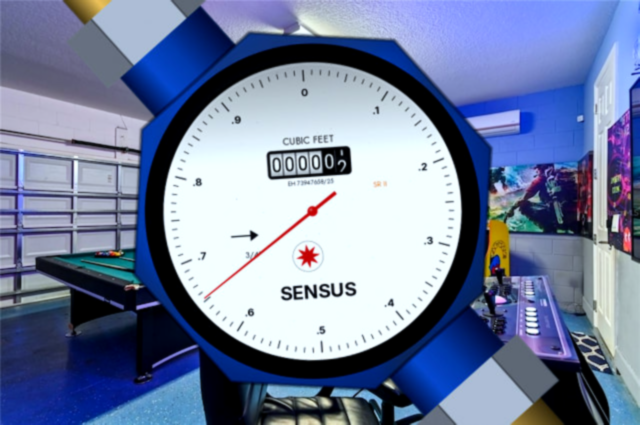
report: 1.65 (ft³)
